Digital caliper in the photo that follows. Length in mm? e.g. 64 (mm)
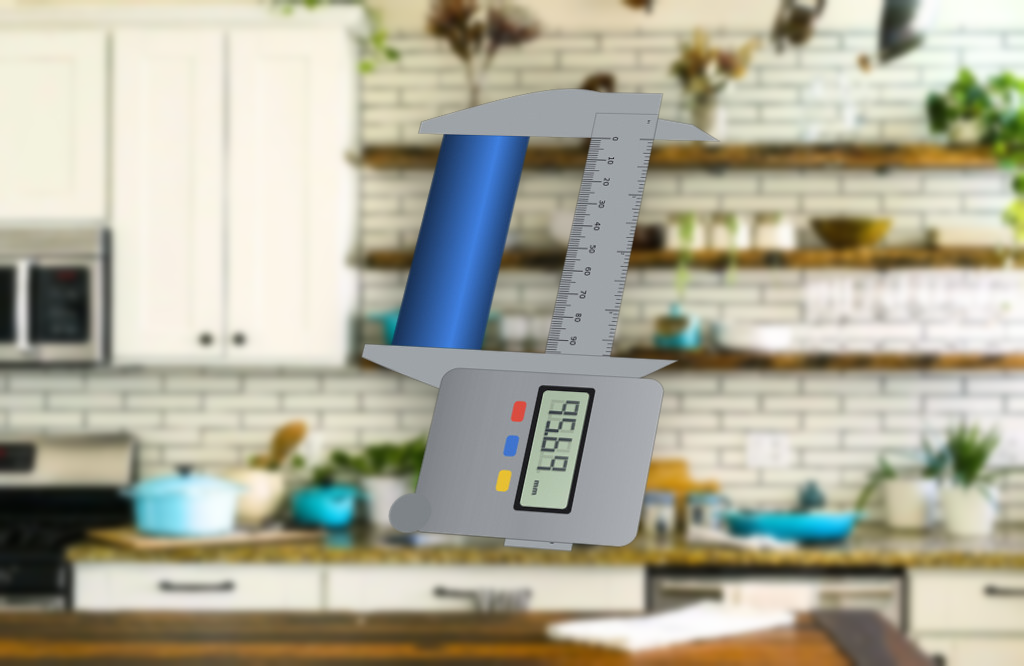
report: 95.69 (mm)
